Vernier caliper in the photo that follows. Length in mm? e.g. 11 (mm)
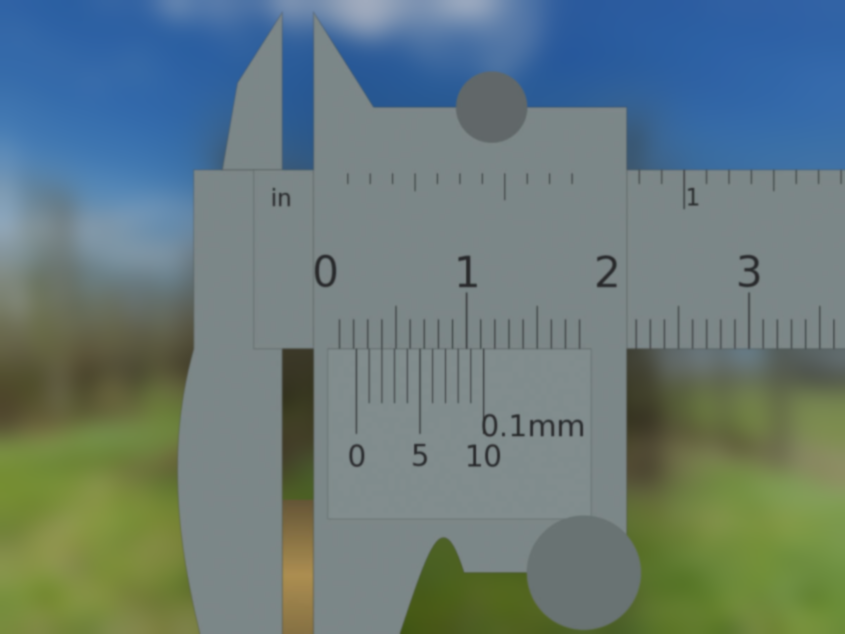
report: 2.2 (mm)
